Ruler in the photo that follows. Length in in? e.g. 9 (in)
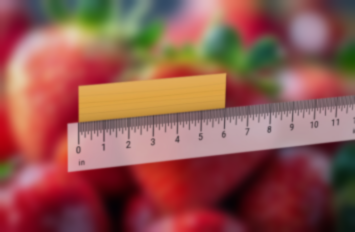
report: 6 (in)
